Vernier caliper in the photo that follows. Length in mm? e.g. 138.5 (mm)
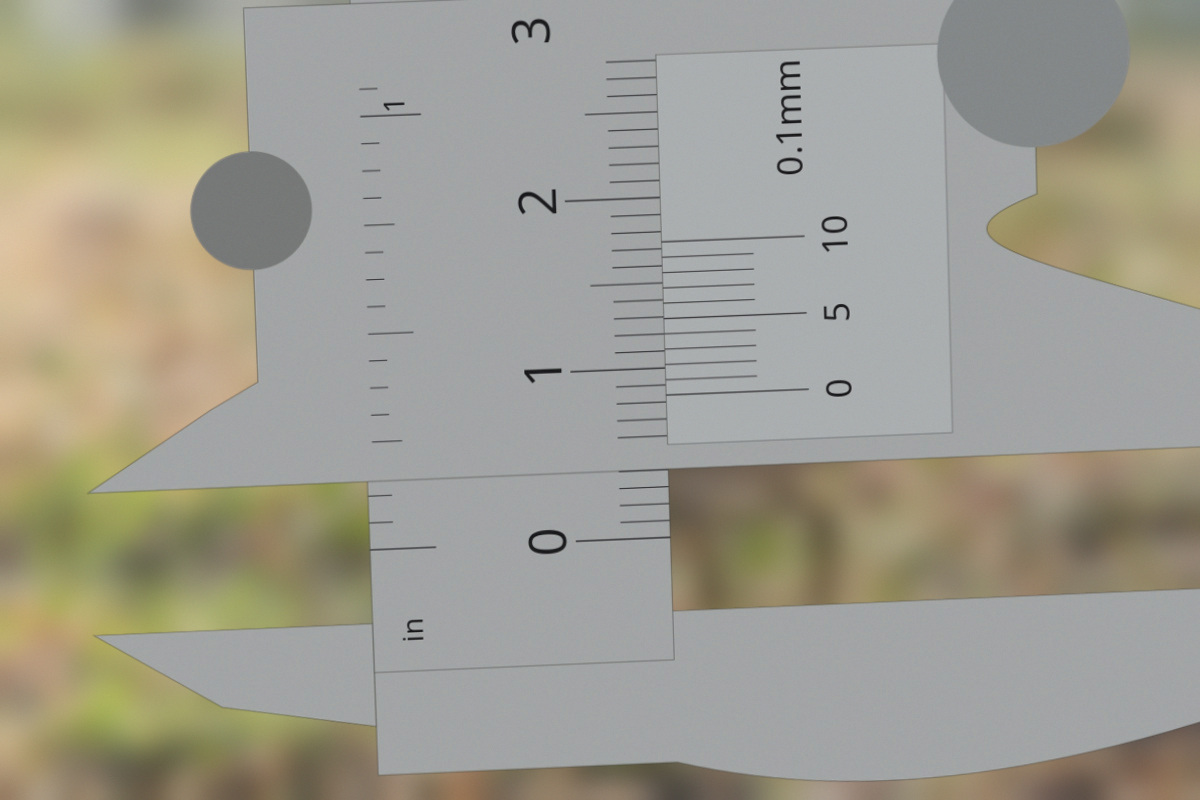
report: 8.4 (mm)
